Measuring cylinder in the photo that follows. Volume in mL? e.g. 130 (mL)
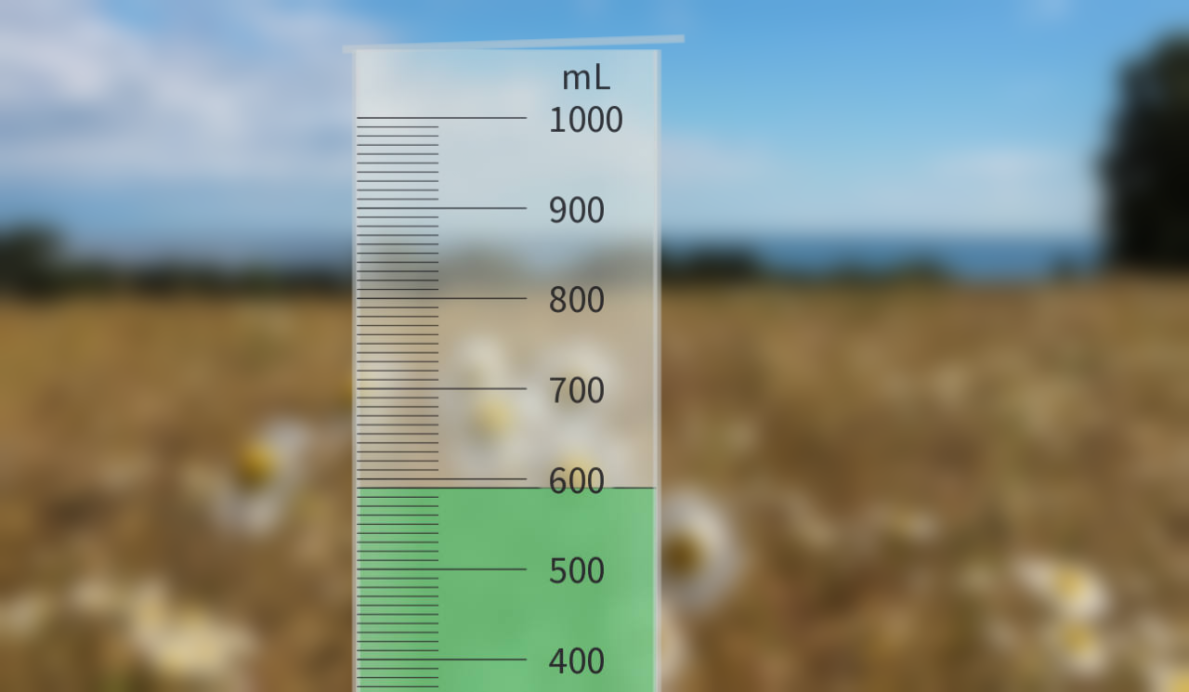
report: 590 (mL)
